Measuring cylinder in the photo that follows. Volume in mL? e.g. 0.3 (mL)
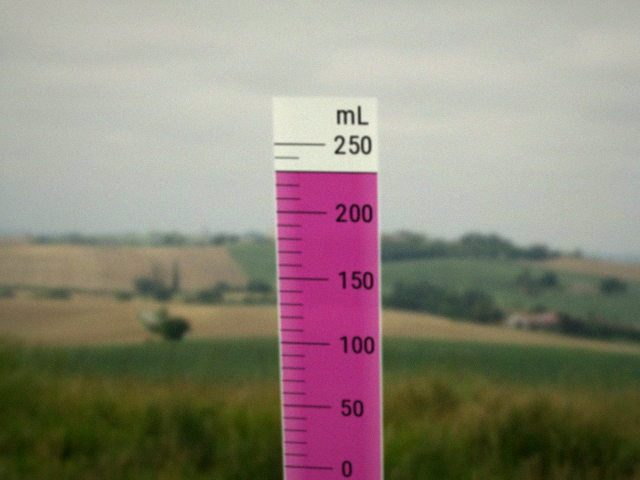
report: 230 (mL)
